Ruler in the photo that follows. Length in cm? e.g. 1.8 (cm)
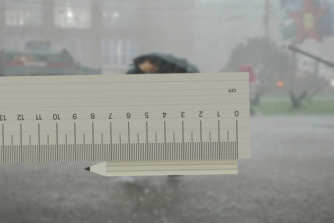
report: 8.5 (cm)
